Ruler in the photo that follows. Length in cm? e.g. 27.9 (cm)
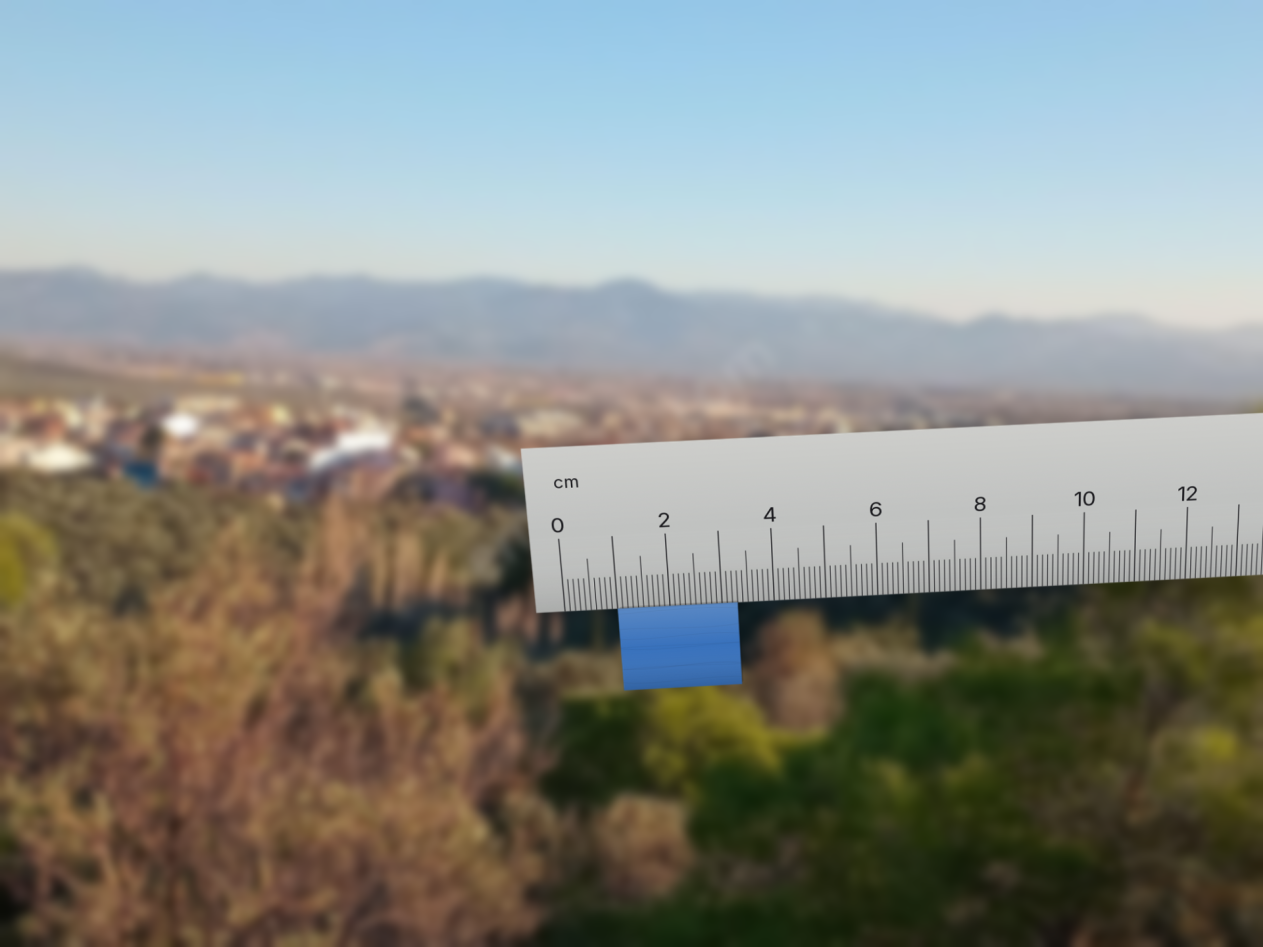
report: 2.3 (cm)
